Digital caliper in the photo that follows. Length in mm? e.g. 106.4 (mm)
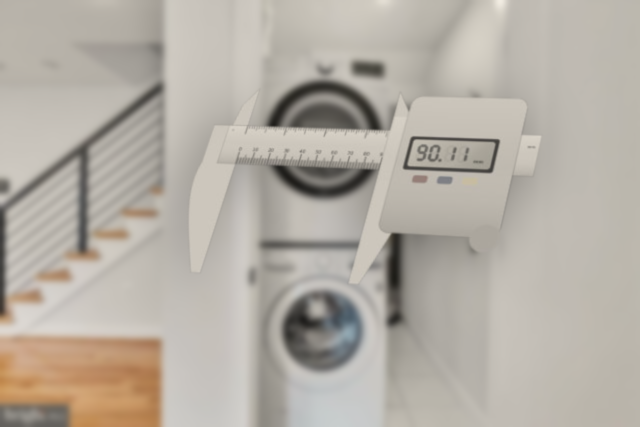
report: 90.11 (mm)
